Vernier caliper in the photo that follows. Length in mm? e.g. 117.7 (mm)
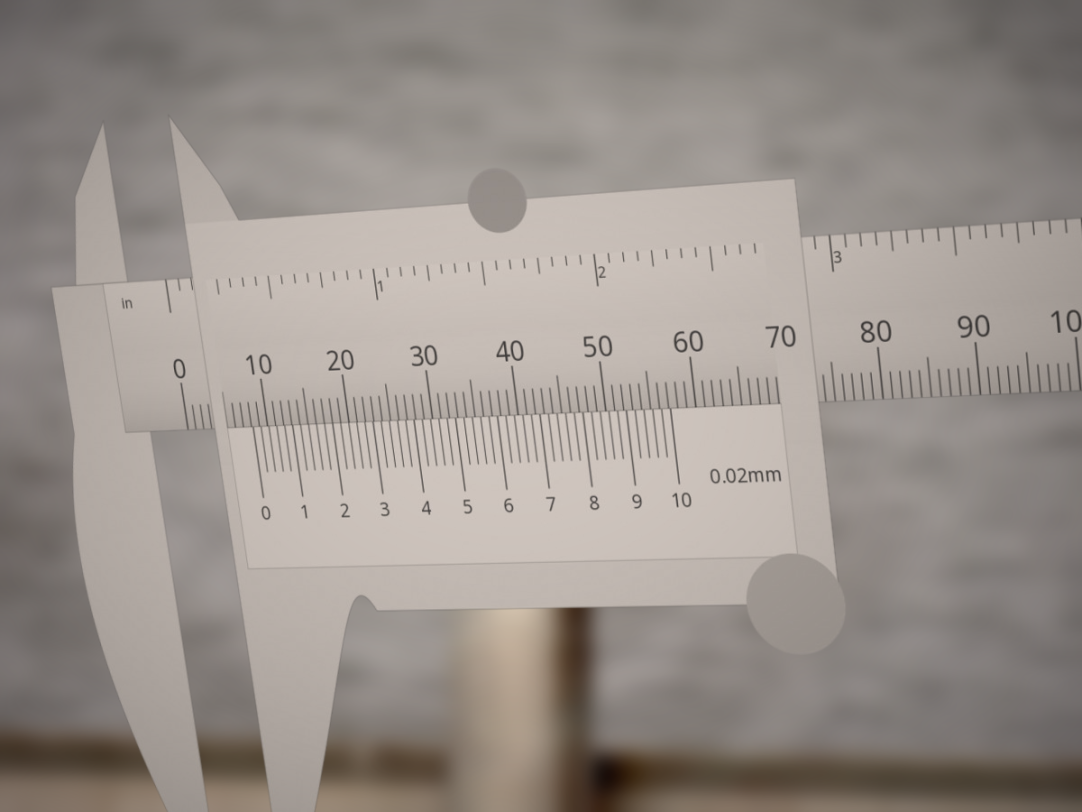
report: 8.2 (mm)
